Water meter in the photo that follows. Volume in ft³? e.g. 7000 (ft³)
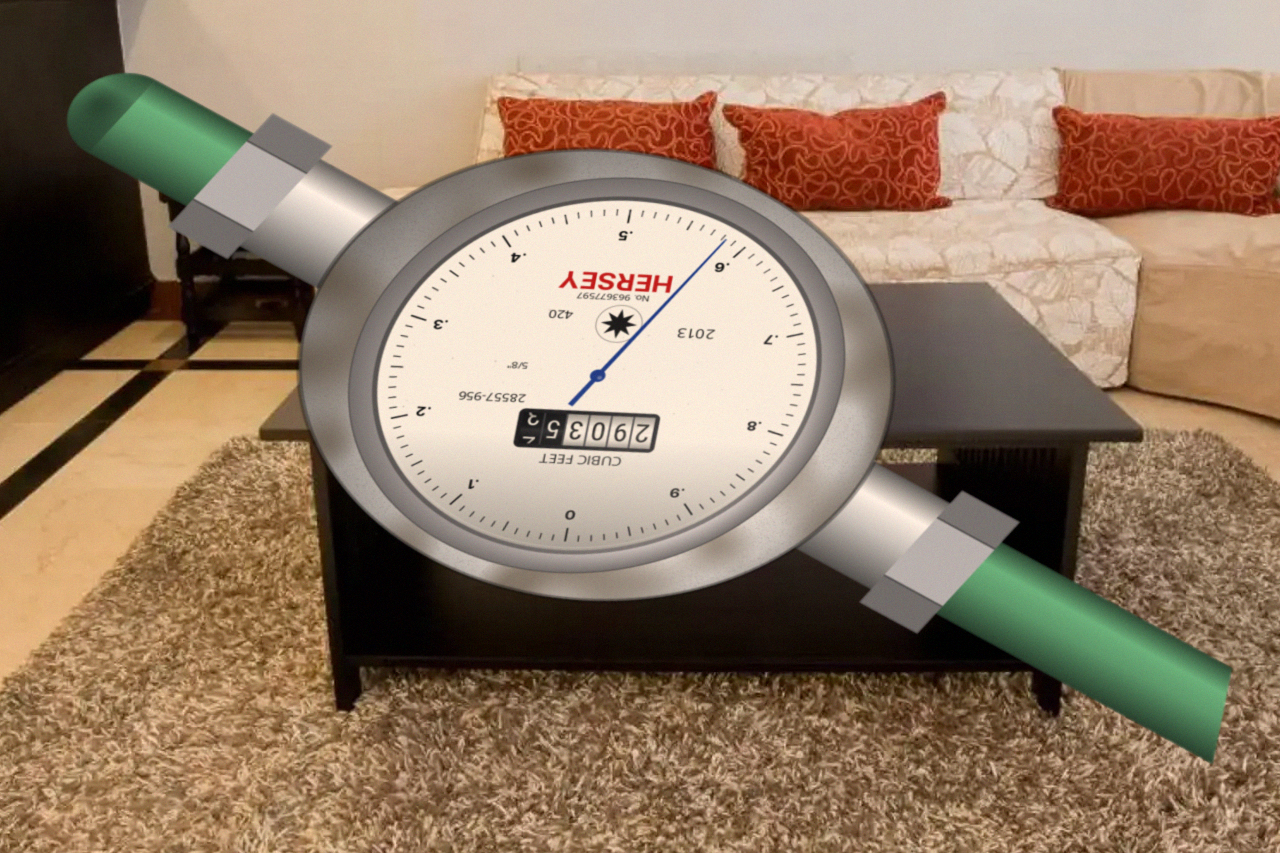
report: 290352.58 (ft³)
